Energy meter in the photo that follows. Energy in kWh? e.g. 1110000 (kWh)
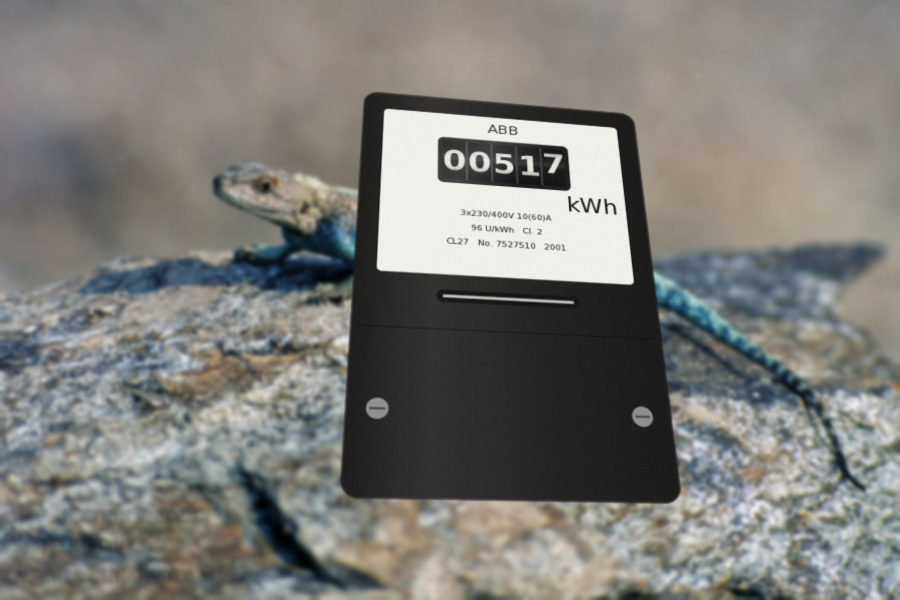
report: 517 (kWh)
